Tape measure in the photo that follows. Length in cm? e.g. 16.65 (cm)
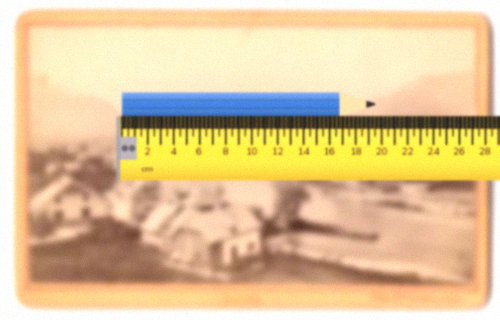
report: 19.5 (cm)
